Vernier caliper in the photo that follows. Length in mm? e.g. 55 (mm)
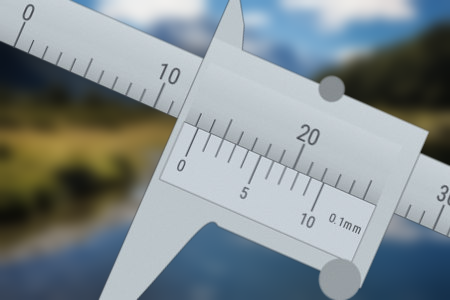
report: 13.2 (mm)
